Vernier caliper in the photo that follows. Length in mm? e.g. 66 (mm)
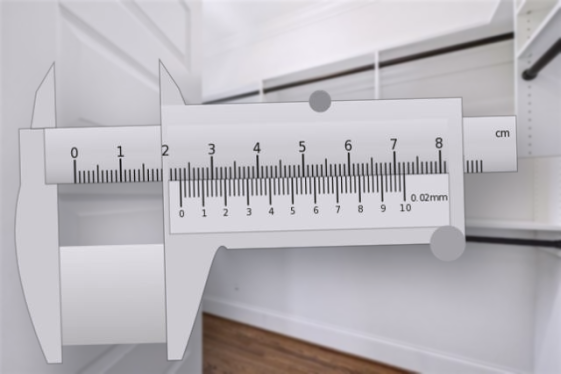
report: 23.0 (mm)
